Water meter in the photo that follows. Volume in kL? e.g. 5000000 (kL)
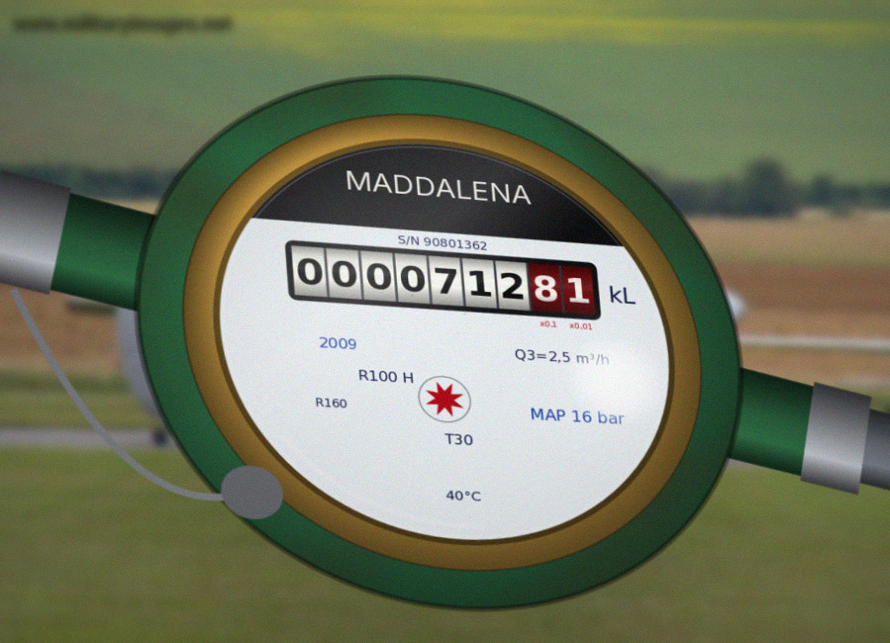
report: 712.81 (kL)
